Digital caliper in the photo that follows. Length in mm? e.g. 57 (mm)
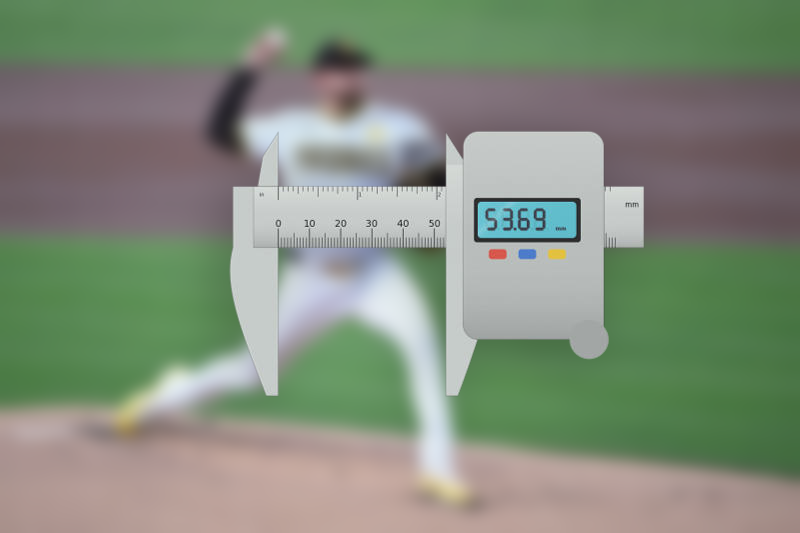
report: 53.69 (mm)
